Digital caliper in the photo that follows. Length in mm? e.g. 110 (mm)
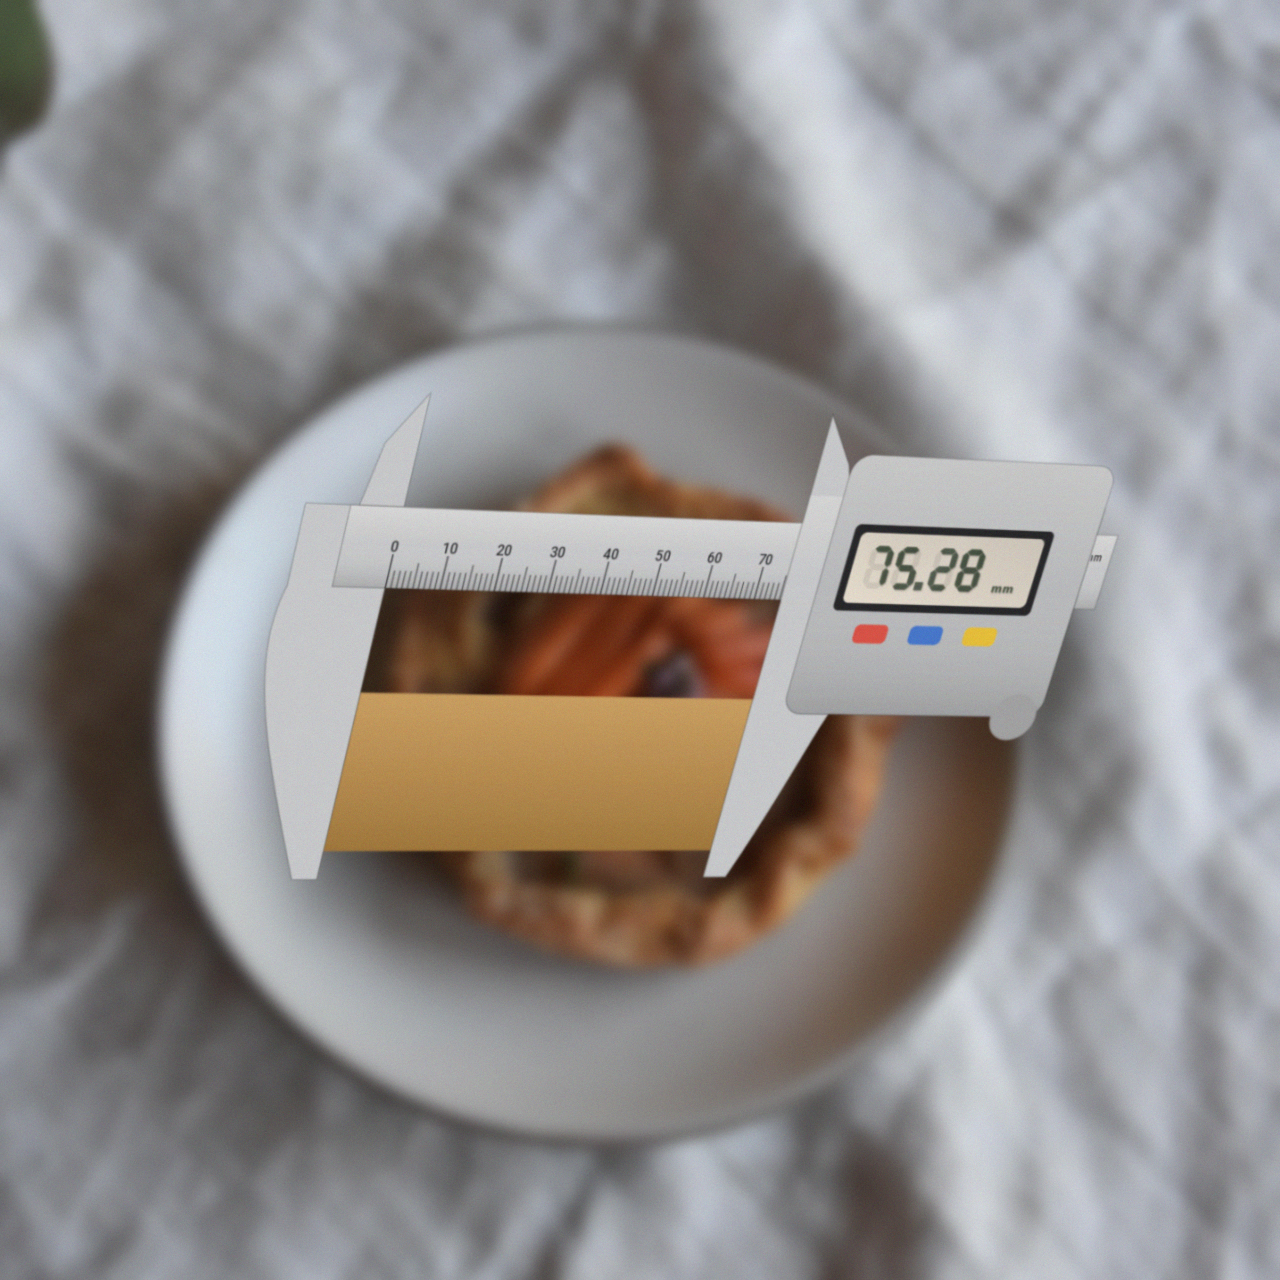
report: 75.28 (mm)
